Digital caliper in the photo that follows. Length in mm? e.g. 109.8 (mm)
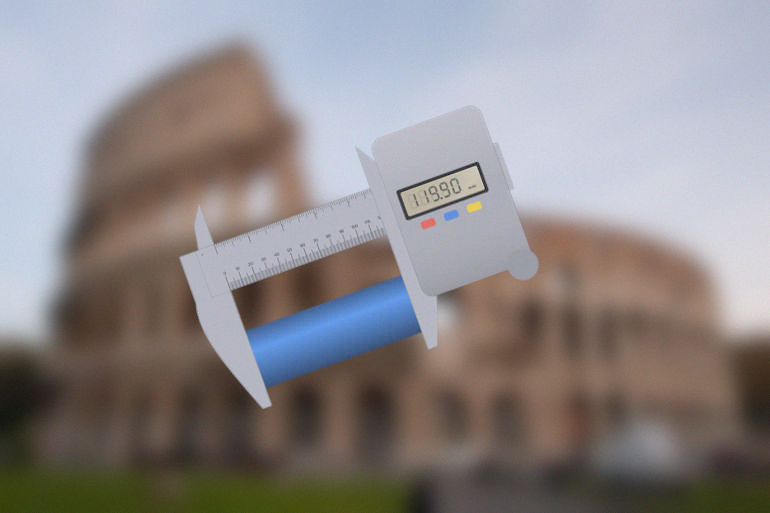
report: 119.90 (mm)
